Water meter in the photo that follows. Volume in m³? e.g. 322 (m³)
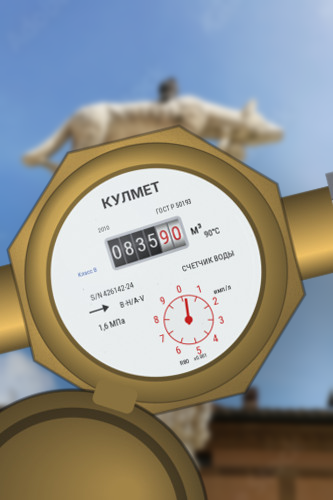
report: 835.900 (m³)
